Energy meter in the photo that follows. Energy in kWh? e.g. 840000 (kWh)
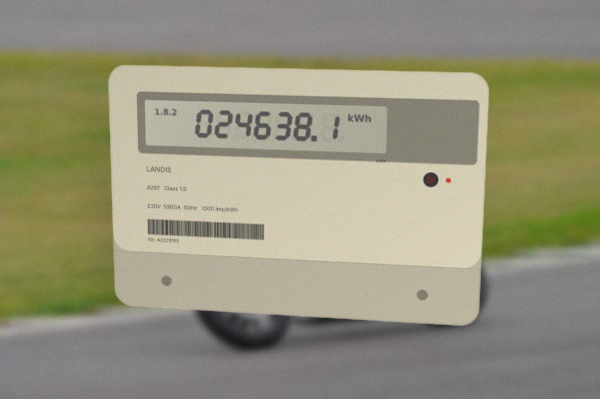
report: 24638.1 (kWh)
